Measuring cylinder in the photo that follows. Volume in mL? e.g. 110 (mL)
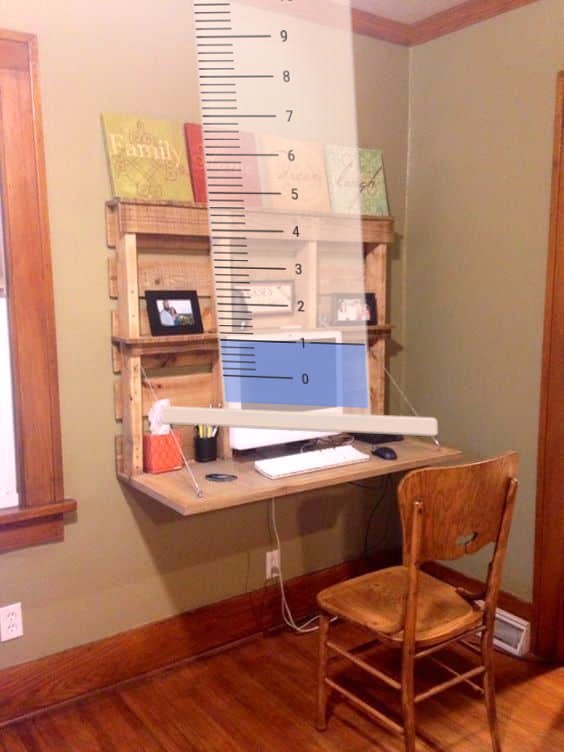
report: 1 (mL)
